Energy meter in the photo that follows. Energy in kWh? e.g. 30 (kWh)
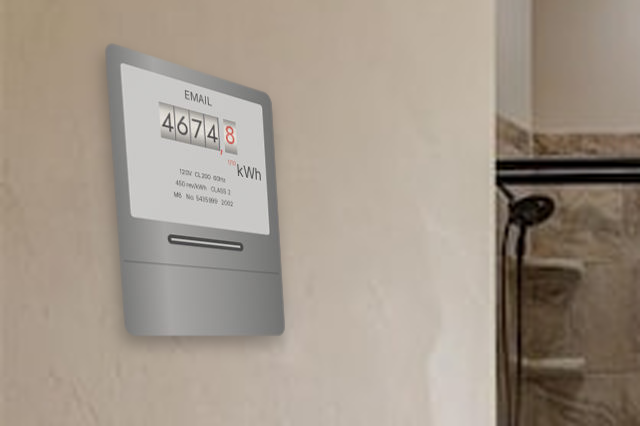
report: 4674.8 (kWh)
